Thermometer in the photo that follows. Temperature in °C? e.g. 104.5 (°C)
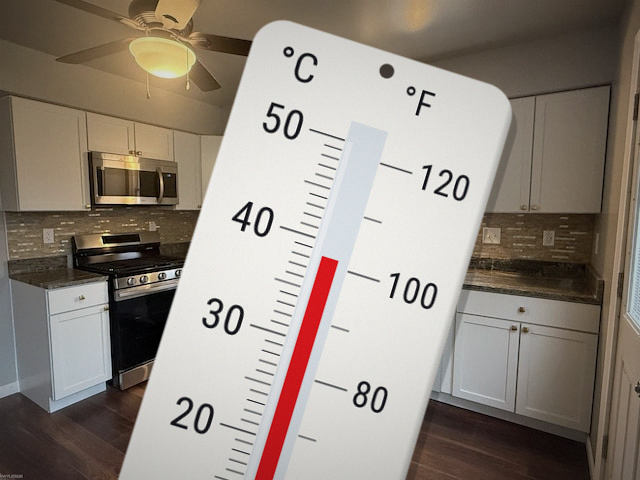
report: 38.5 (°C)
